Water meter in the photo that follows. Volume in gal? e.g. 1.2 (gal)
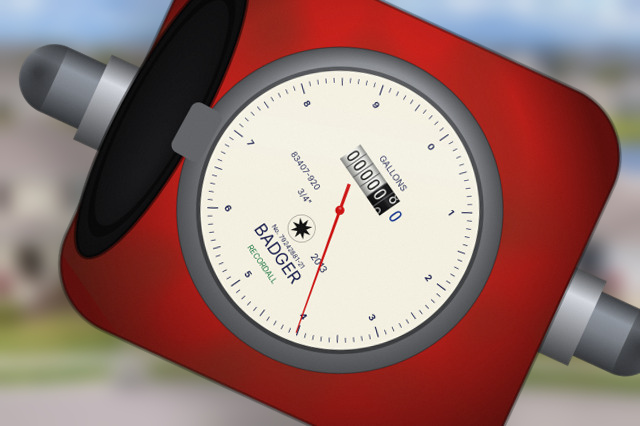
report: 84.0 (gal)
